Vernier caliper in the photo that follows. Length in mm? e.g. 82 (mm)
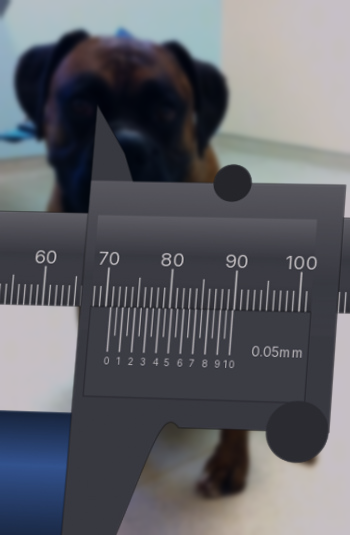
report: 70.8 (mm)
